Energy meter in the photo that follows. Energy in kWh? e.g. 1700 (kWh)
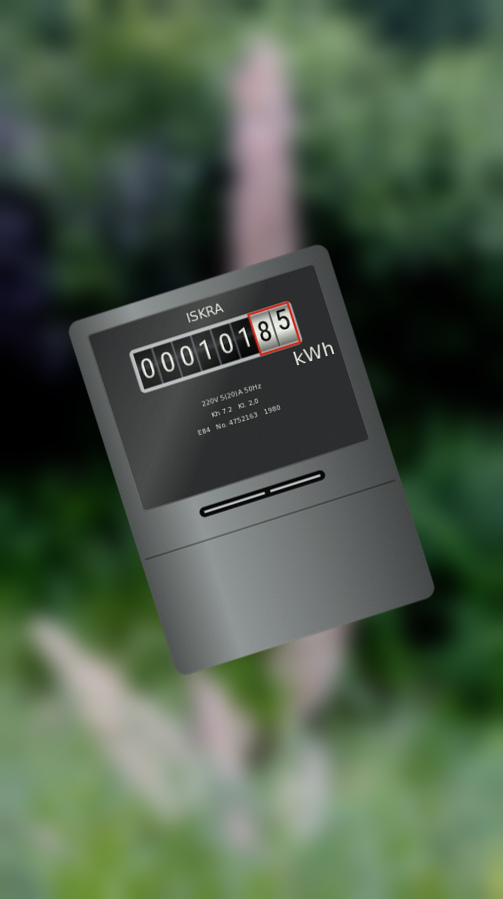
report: 101.85 (kWh)
